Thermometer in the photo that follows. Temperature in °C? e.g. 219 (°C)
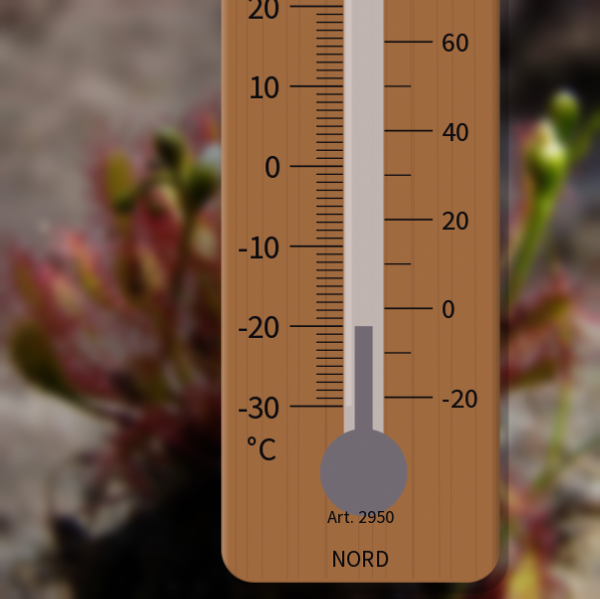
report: -20 (°C)
